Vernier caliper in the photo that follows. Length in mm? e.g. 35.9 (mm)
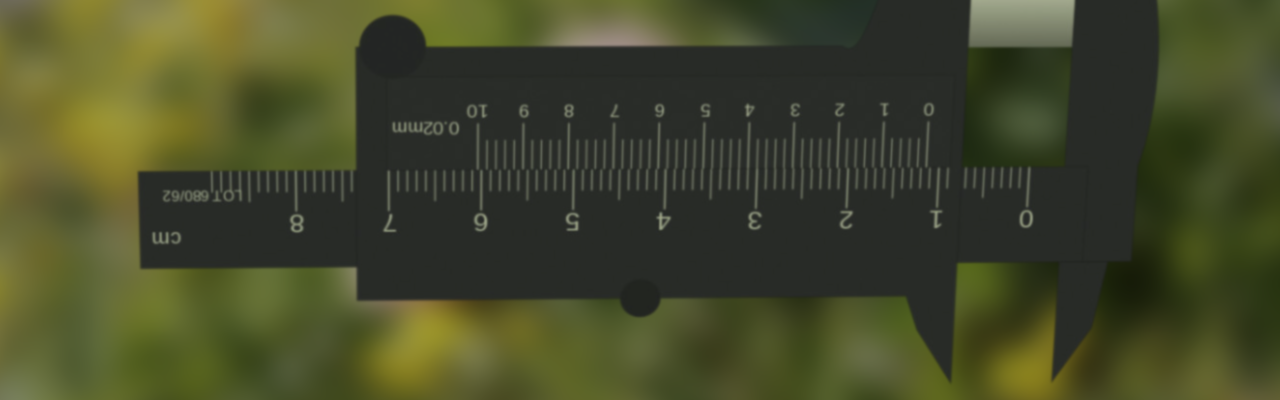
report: 11.4 (mm)
